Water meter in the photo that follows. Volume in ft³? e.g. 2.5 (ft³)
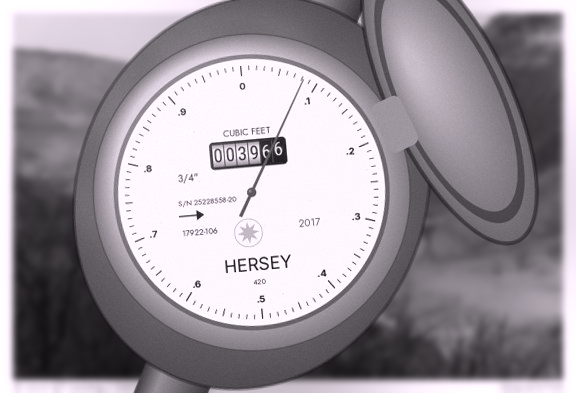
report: 3966.08 (ft³)
